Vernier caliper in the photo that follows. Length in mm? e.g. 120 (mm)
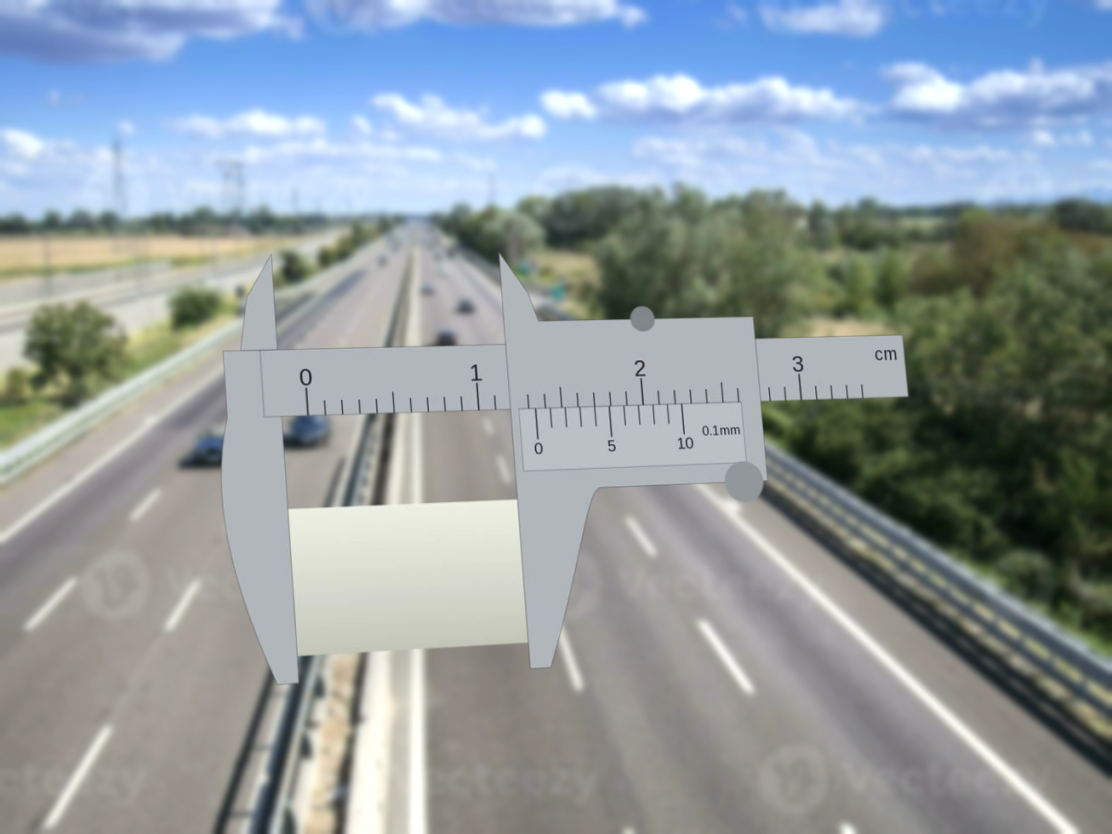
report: 13.4 (mm)
